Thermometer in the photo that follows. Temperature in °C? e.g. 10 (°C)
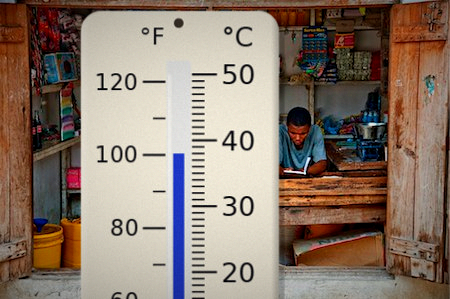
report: 38 (°C)
